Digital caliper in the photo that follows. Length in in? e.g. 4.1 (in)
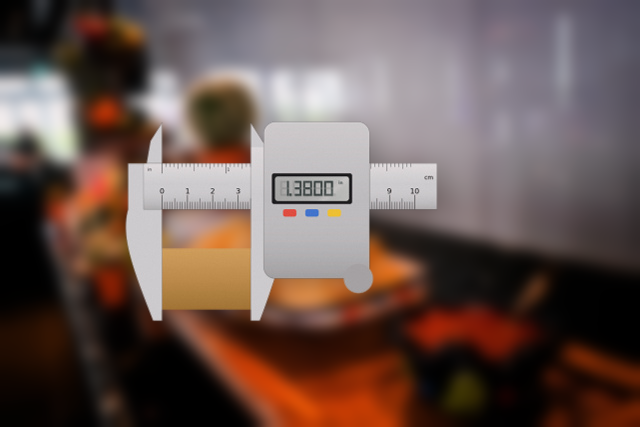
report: 1.3800 (in)
